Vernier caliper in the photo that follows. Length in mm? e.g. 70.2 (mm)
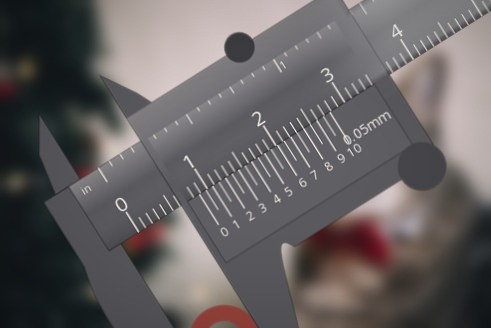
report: 8.8 (mm)
